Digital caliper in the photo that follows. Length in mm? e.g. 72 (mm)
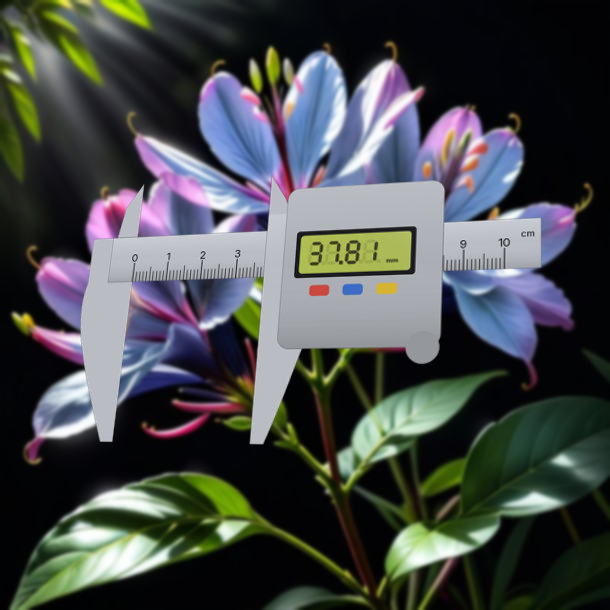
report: 37.81 (mm)
